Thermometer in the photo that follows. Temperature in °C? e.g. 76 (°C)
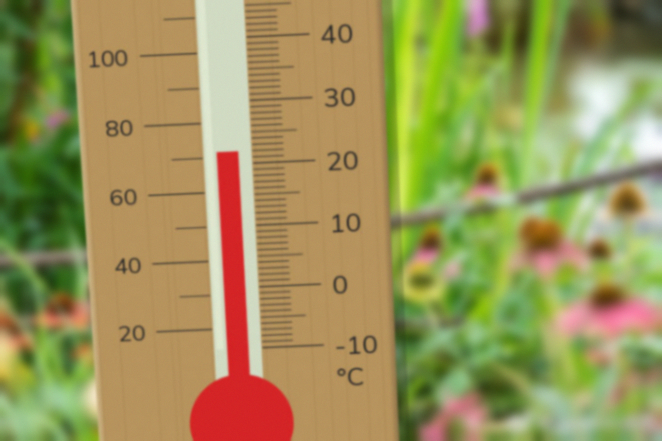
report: 22 (°C)
